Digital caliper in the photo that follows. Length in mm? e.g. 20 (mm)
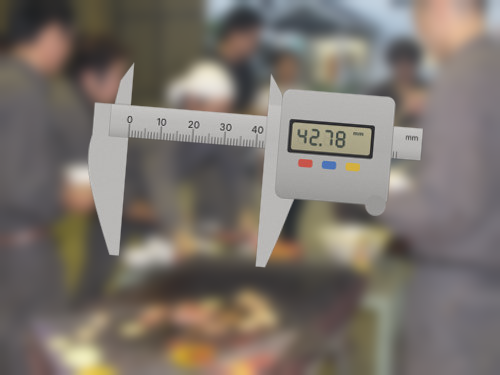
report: 42.78 (mm)
